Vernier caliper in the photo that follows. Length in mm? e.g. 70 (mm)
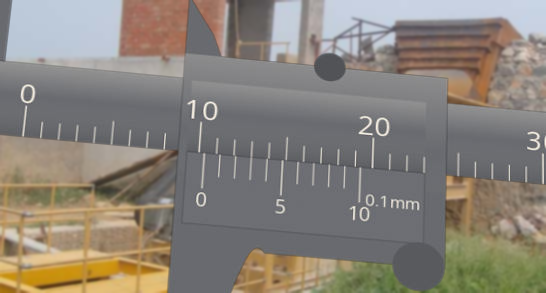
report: 10.3 (mm)
